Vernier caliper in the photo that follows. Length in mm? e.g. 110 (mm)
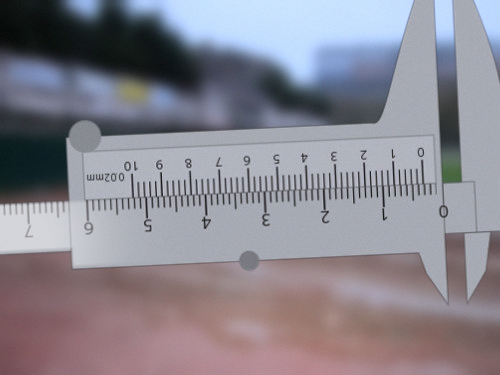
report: 3.2 (mm)
